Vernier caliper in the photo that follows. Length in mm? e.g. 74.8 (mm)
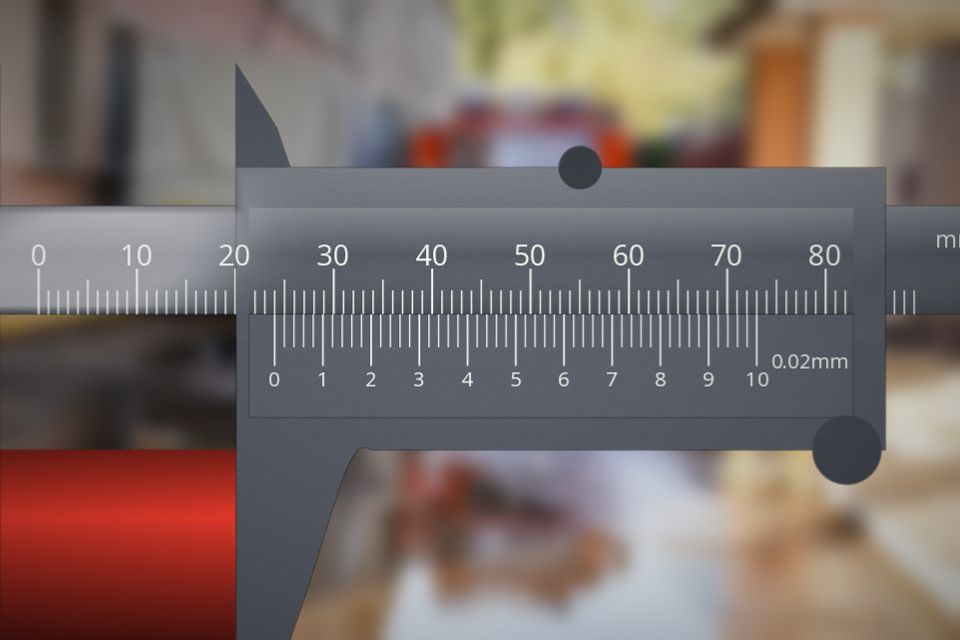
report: 24.0 (mm)
